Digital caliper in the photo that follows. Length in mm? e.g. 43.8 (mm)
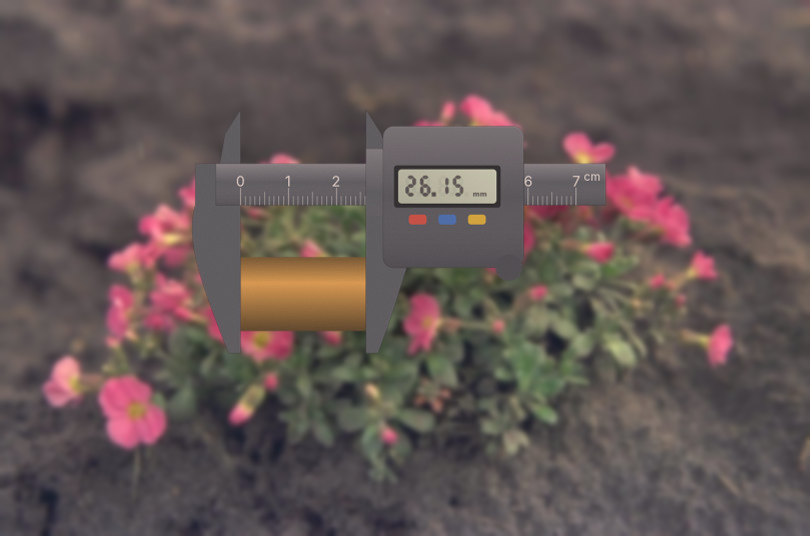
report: 26.15 (mm)
